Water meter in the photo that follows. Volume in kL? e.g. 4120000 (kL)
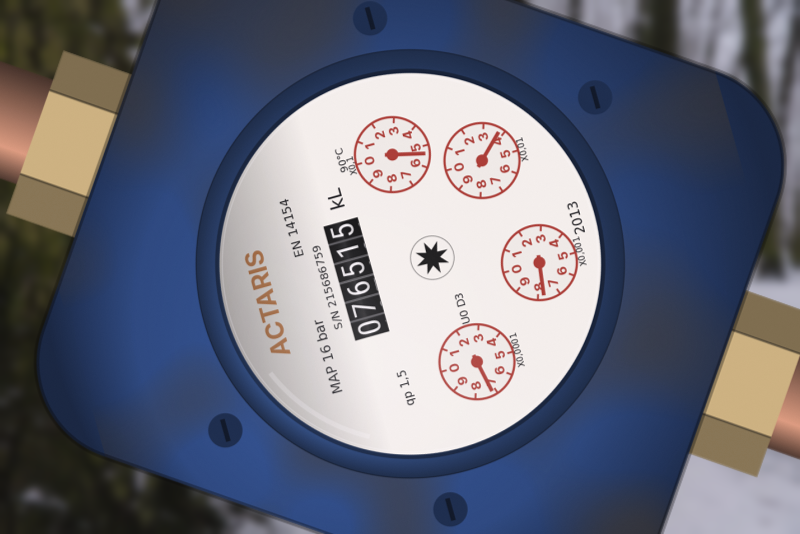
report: 76515.5377 (kL)
